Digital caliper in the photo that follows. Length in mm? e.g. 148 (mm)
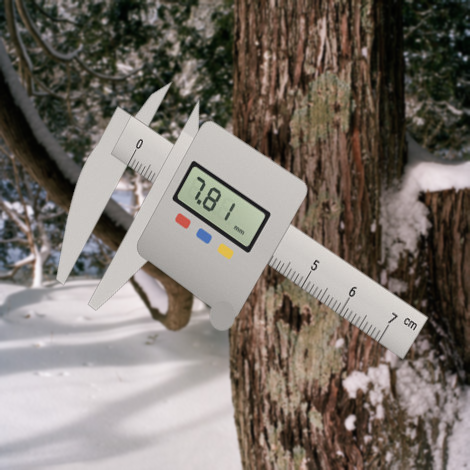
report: 7.81 (mm)
